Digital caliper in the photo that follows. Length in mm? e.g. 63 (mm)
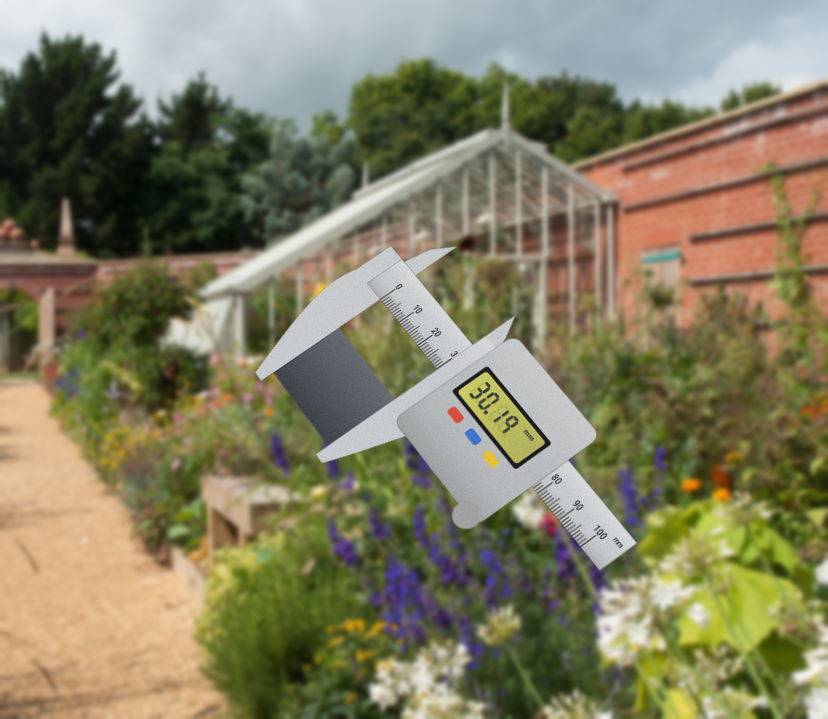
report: 30.19 (mm)
